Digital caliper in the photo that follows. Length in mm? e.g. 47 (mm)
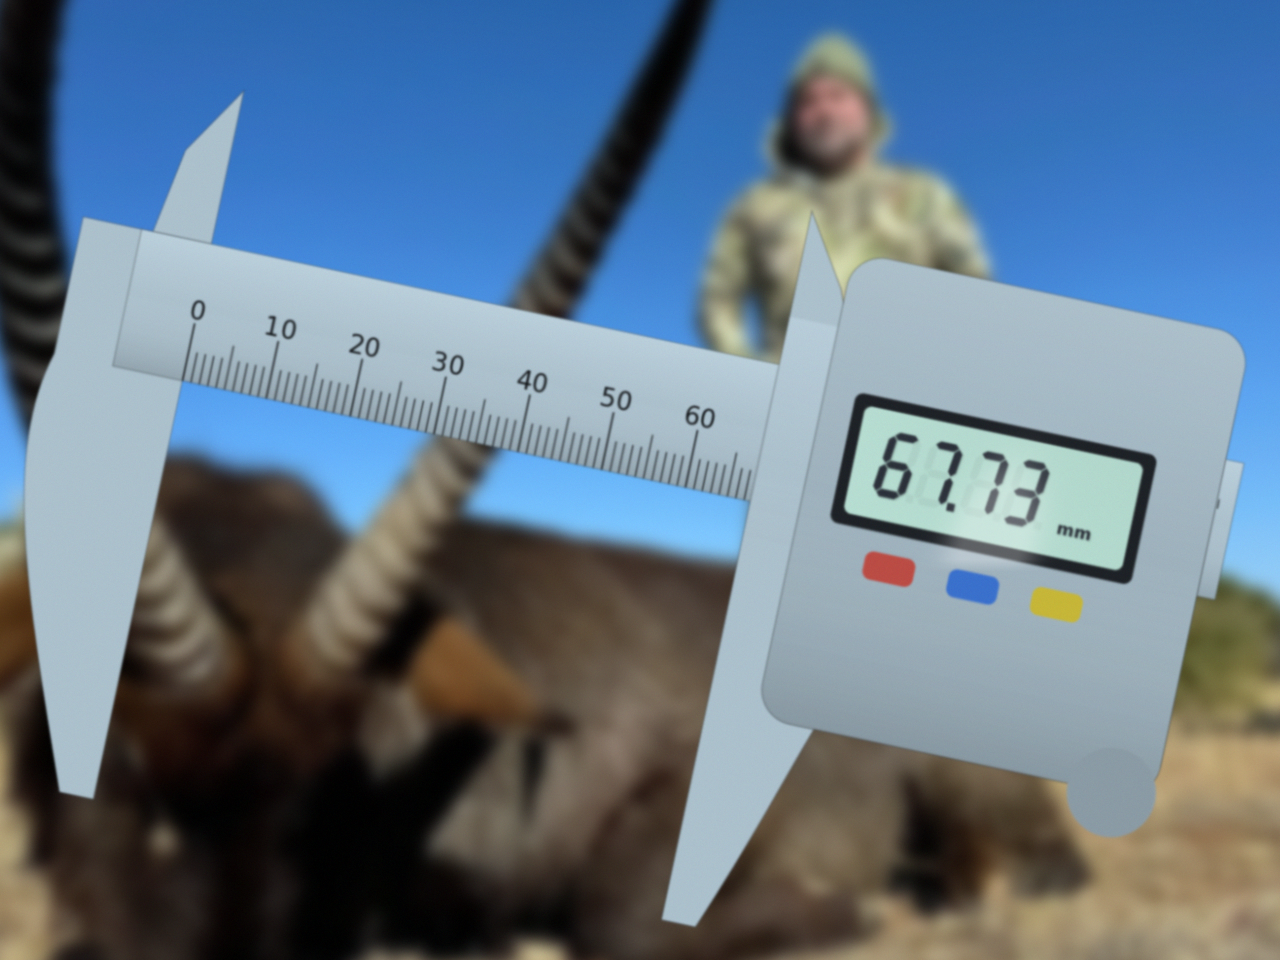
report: 67.73 (mm)
